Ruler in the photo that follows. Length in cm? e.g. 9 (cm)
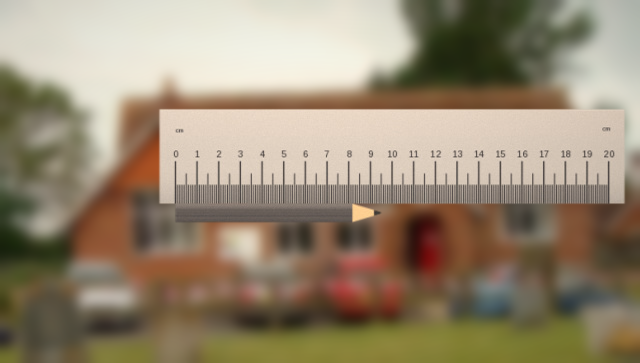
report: 9.5 (cm)
